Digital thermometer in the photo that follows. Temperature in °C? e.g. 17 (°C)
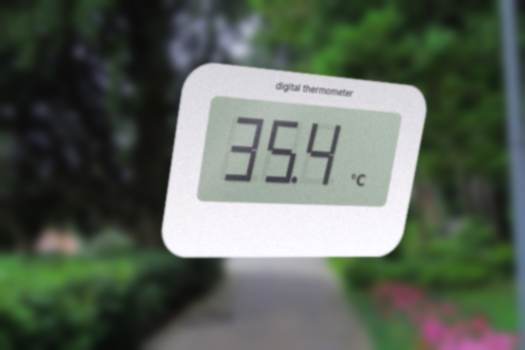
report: 35.4 (°C)
